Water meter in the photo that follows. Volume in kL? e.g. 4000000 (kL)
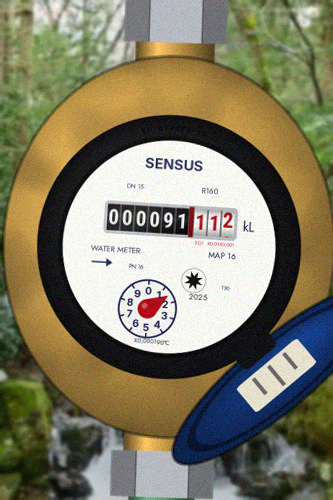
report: 91.1121 (kL)
